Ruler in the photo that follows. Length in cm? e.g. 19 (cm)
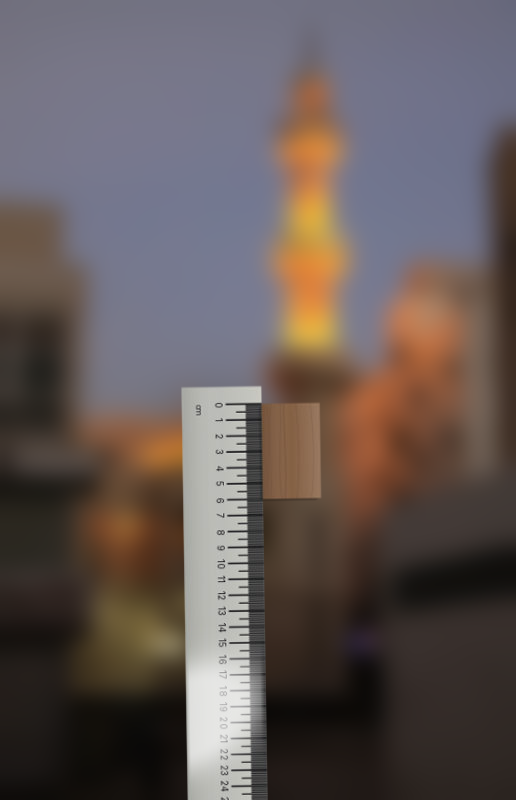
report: 6 (cm)
